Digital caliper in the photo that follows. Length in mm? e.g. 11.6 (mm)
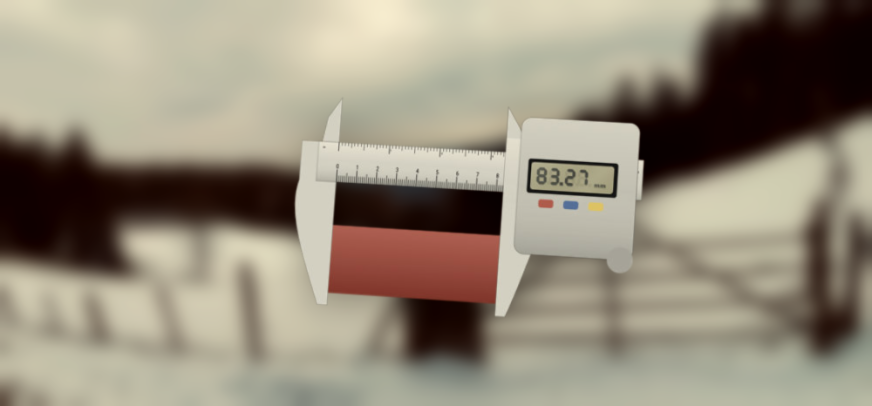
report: 83.27 (mm)
